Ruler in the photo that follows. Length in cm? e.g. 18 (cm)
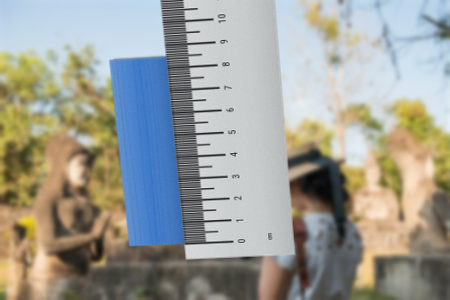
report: 8.5 (cm)
